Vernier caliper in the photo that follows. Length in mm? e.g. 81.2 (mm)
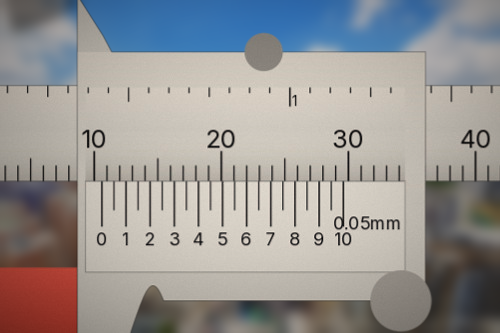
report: 10.6 (mm)
